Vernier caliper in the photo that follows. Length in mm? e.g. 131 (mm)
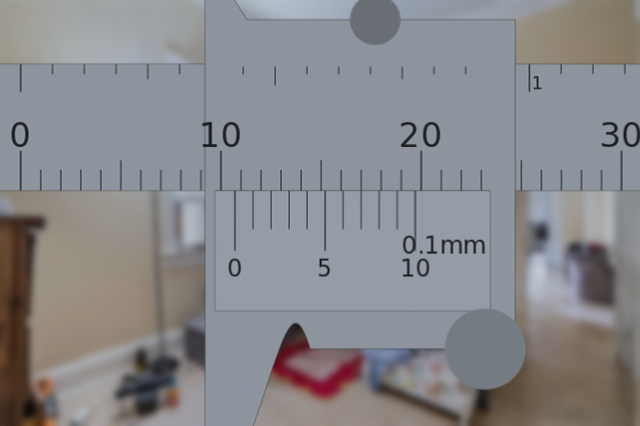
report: 10.7 (mm)
